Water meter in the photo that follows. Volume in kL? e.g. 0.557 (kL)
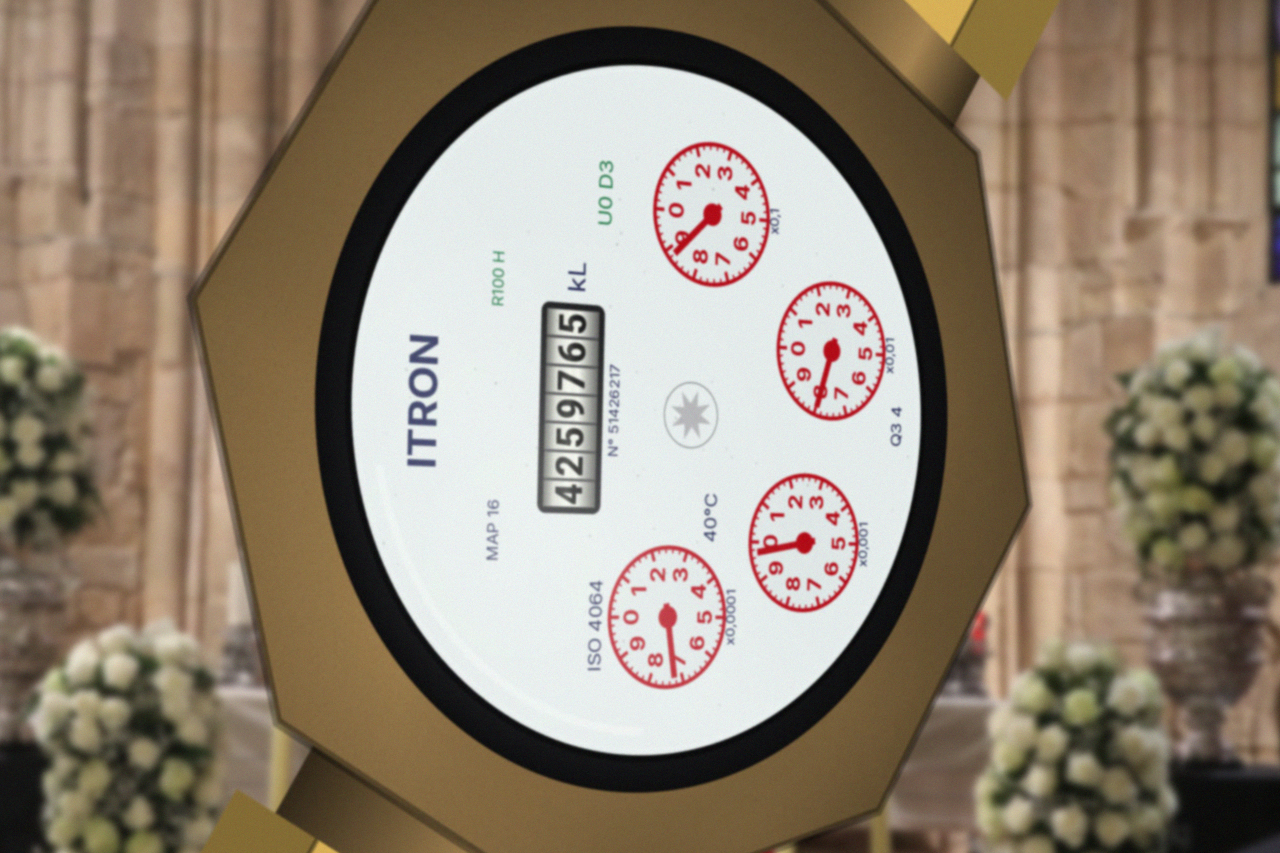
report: 4259765.8797 (kL)
